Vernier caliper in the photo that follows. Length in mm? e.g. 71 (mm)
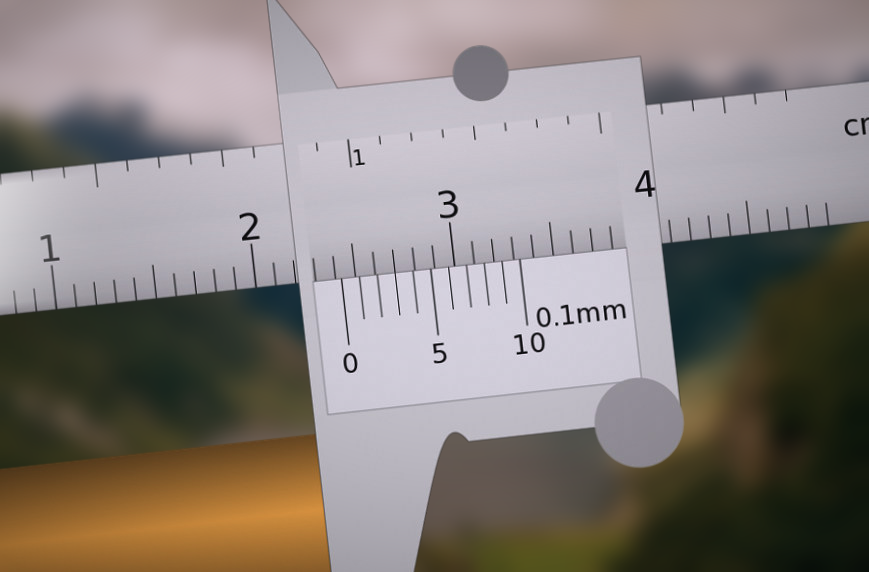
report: 24.3 (mm)
